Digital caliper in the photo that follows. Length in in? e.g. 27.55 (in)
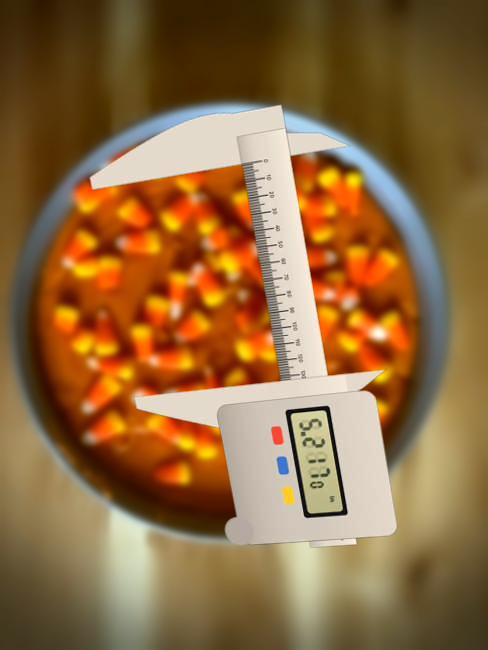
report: 5.2170 (in)
